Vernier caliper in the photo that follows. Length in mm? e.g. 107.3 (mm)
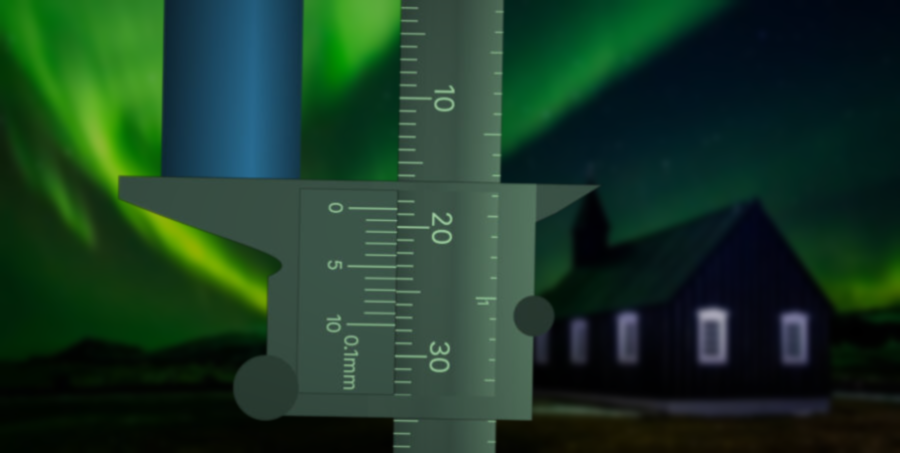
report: 18.6 (mm)
